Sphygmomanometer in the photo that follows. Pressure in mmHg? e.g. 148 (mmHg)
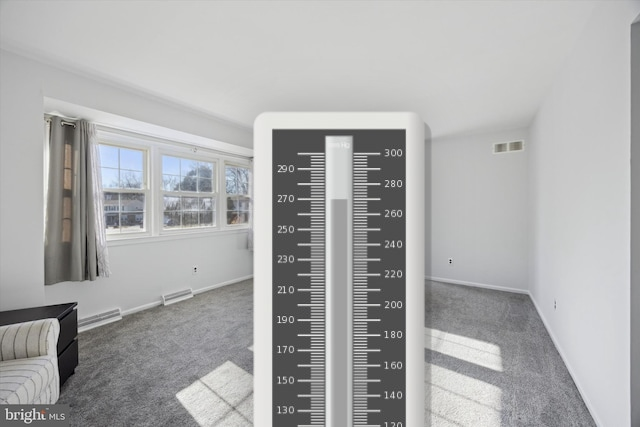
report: 270 (mmHg)
